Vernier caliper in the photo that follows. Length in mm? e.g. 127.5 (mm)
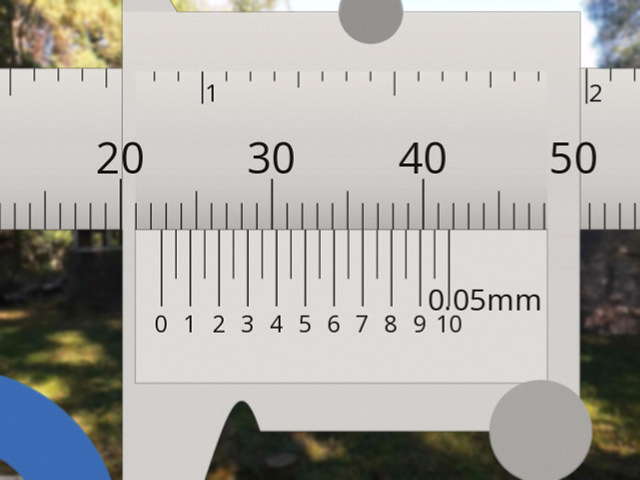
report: 22.7 (mm)
